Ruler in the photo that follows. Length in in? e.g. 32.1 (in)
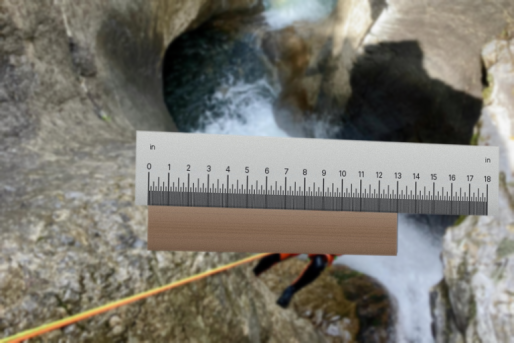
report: 13 (in)
